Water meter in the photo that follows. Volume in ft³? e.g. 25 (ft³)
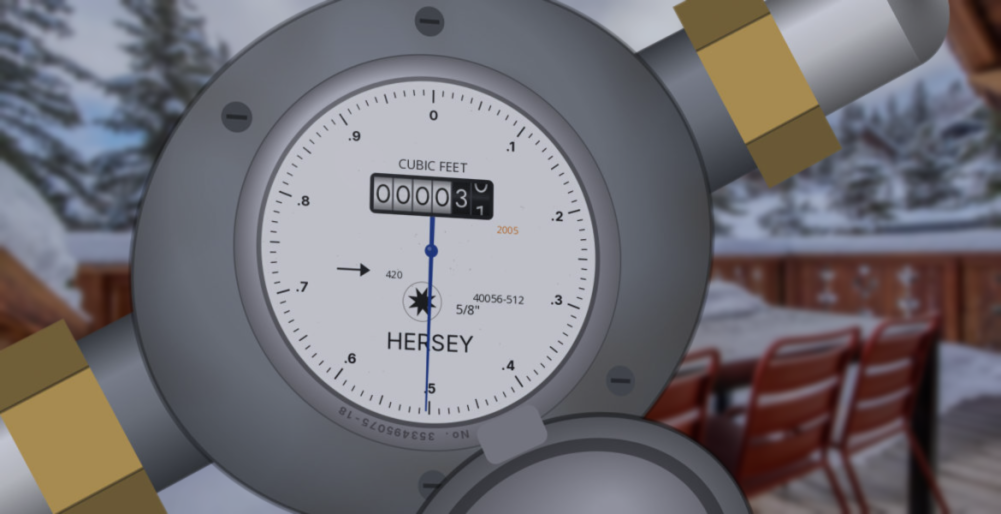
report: 30.50 (ft³)
